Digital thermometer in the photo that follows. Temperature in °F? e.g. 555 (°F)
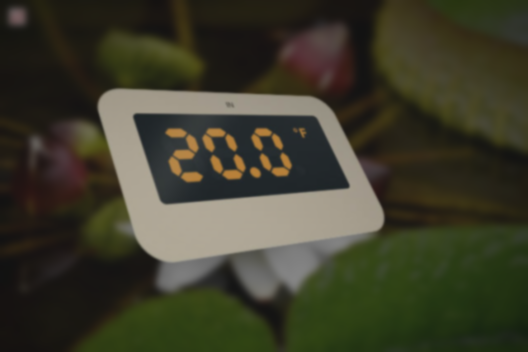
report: 20.0 (°F)
